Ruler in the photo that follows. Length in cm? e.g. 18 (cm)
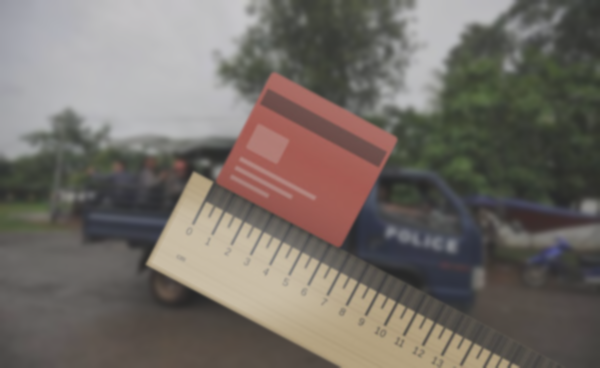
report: 6.5 (cm)
